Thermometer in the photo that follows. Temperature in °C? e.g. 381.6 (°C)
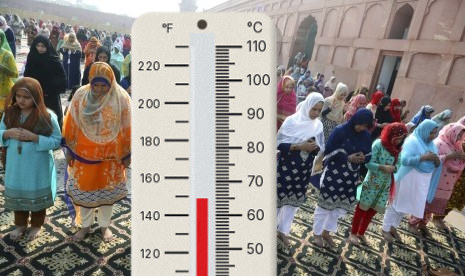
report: 65 (°C)
